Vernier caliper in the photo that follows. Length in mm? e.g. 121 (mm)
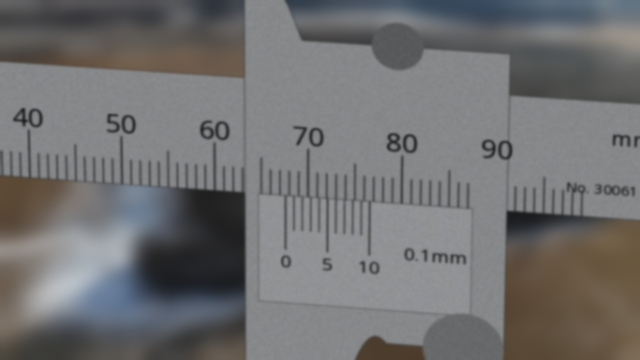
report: 67.6 (mm)
